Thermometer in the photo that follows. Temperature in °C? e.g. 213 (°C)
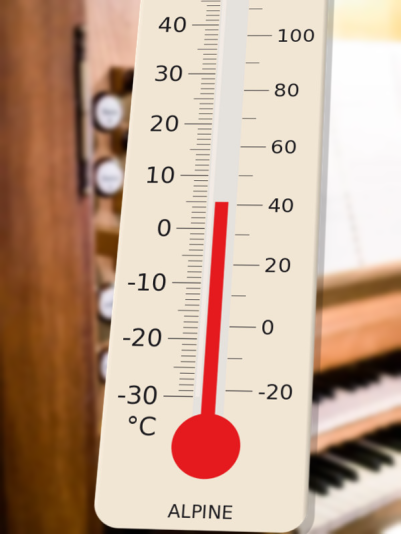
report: 5 (°C)
